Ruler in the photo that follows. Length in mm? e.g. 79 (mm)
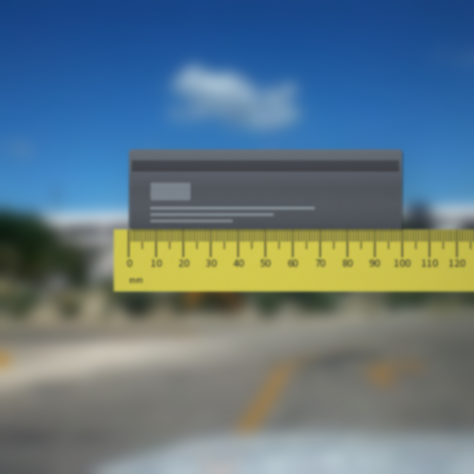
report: 100 (mm)
